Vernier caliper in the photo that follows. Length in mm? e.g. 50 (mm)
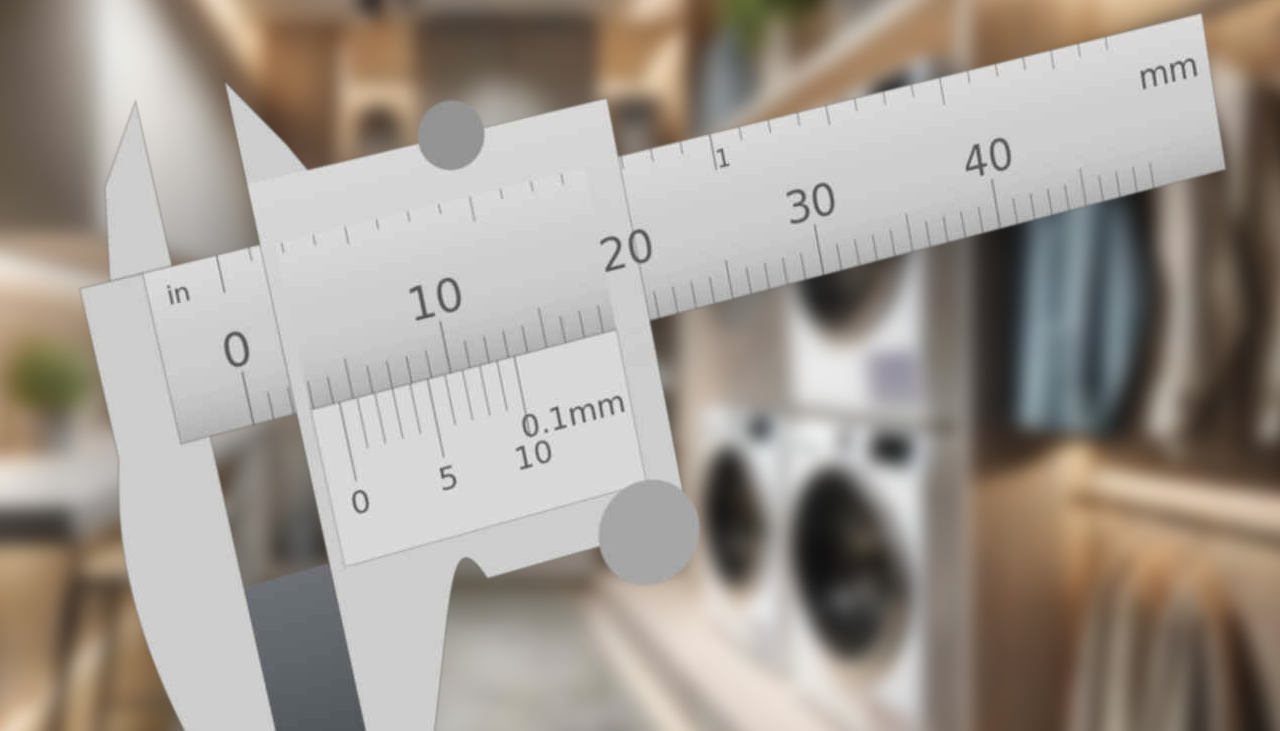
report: 4.3 (mm)
